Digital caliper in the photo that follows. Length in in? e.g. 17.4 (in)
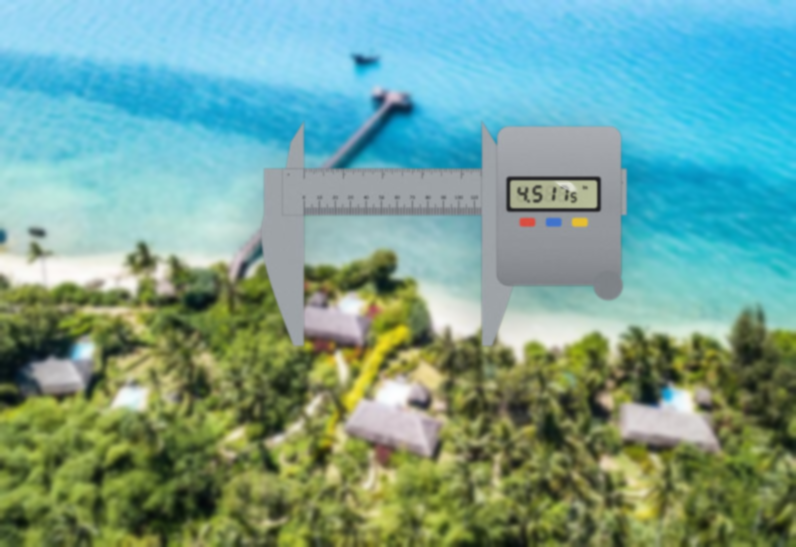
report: 4.5175 (in)
